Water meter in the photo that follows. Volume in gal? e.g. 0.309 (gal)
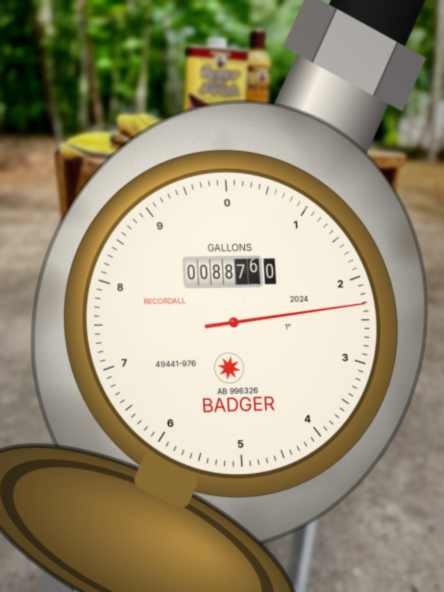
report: 88762.3 (gal)
